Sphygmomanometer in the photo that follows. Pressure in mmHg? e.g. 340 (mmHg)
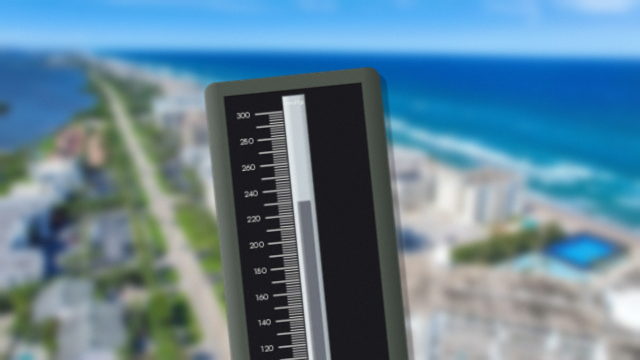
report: 230 (mmHg)
